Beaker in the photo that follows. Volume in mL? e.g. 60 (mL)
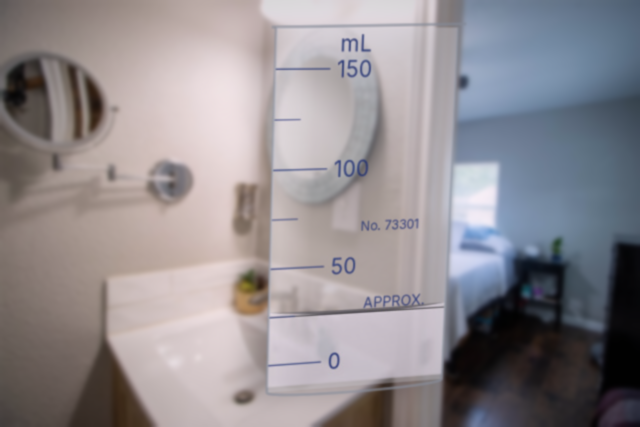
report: 25 (mL)
